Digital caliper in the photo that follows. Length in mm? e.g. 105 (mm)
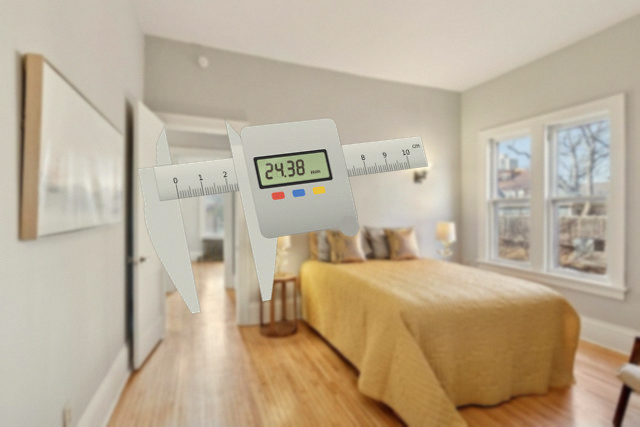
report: 24.38 (mm)
